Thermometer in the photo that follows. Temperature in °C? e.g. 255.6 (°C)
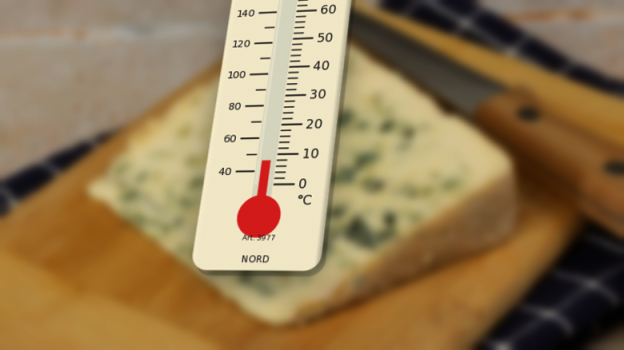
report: 8 (°C)
